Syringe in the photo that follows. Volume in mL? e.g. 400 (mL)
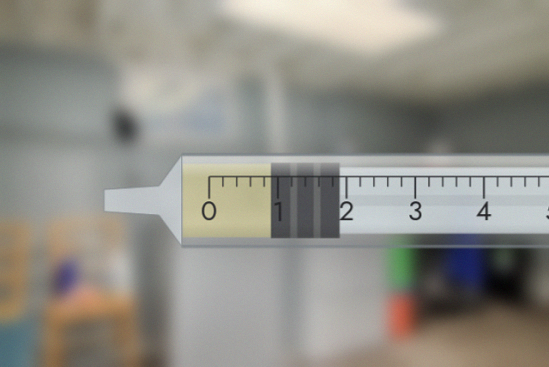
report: 0.9 (mL)
